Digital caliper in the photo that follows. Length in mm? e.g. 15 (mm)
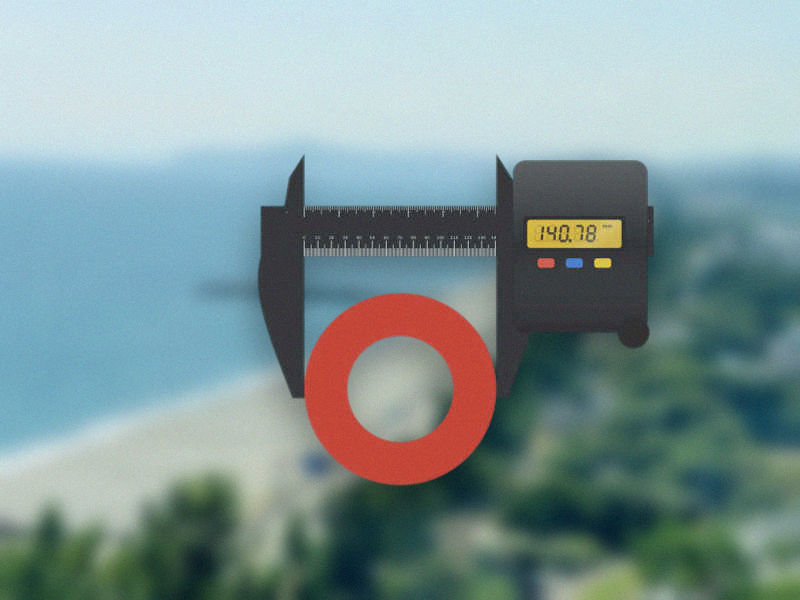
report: 140.78 (mm)
